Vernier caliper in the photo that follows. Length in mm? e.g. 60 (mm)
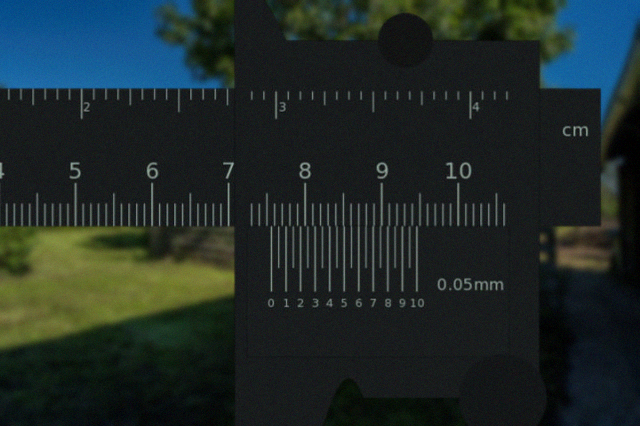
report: 75.6 (mm)
